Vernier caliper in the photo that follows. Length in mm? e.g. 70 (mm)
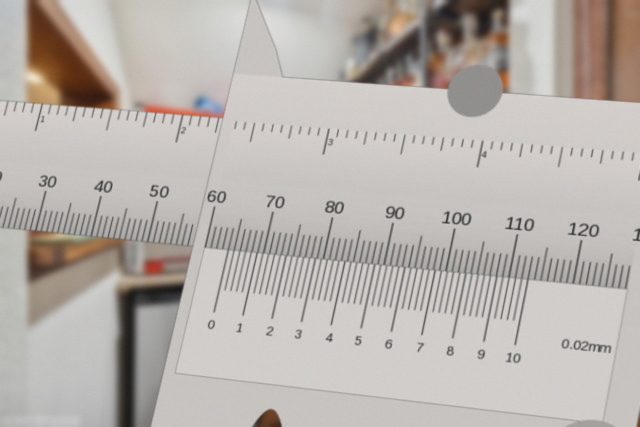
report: 64.0 (mm)
